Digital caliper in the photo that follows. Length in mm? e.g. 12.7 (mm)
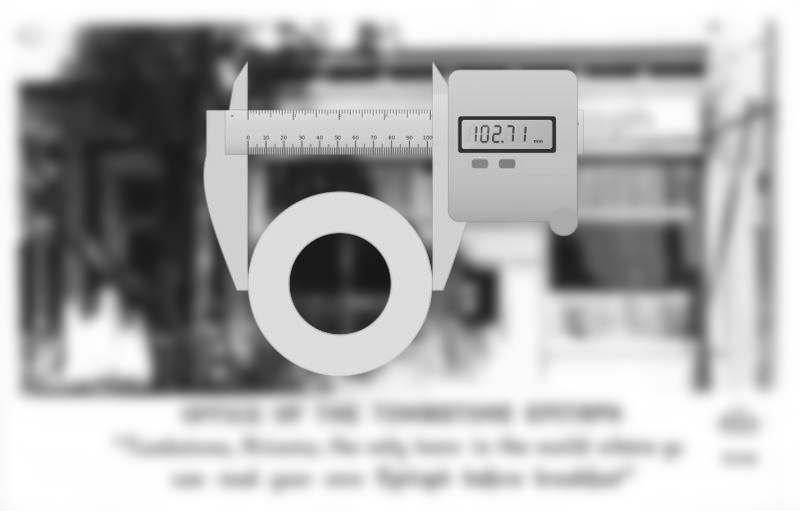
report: 102.71 (mm)
